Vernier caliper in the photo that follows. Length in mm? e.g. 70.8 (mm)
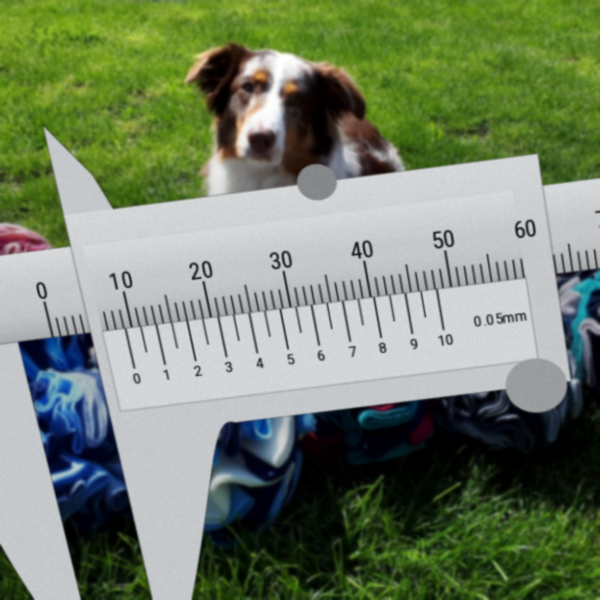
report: 9.2 (mm)
